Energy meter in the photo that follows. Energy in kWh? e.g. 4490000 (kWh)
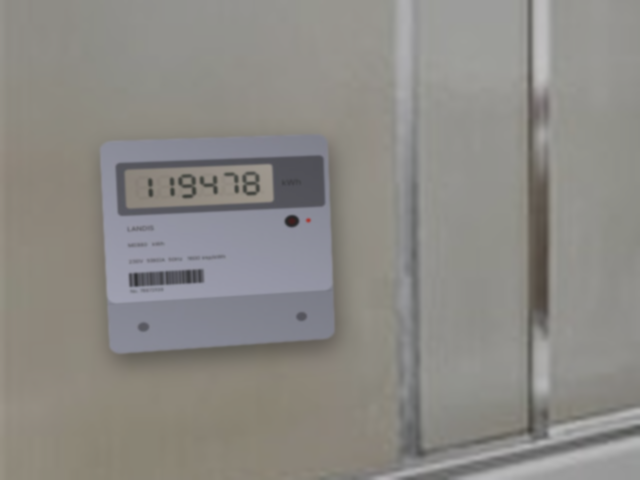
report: 119478 (kWh)
